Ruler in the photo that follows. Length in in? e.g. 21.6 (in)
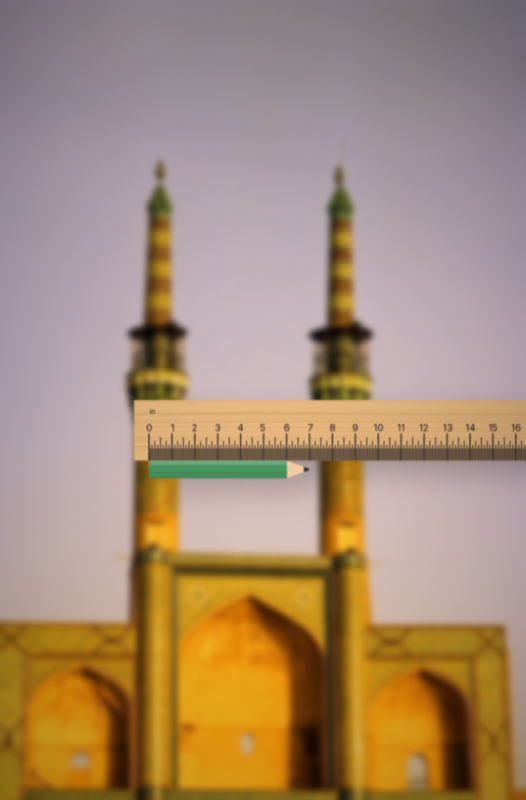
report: 7 (in)
